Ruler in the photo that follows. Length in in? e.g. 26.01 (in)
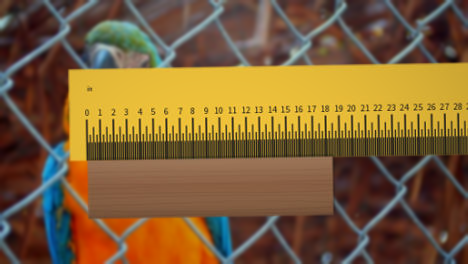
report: 18.5 (in)
